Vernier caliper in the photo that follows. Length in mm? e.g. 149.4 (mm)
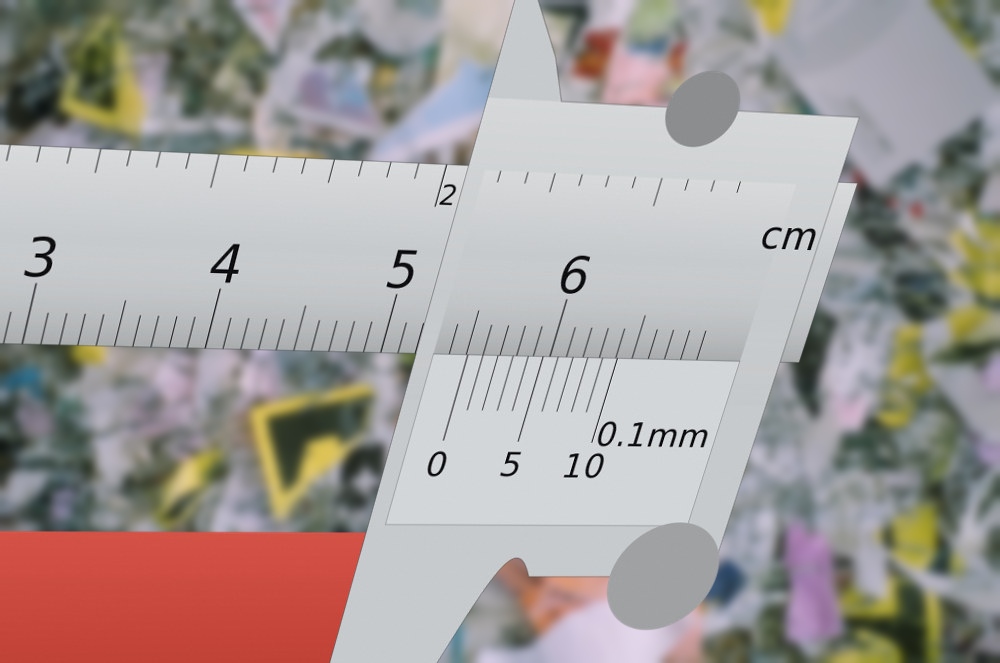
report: 55.1 (mm)
